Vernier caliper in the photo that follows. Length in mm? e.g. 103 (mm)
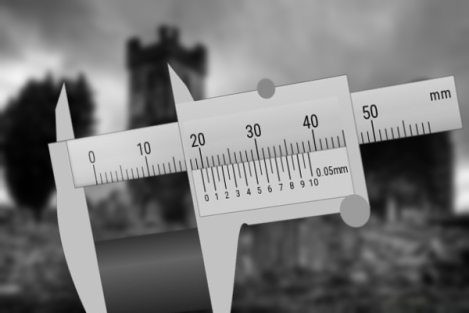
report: 19.6 (mm)
